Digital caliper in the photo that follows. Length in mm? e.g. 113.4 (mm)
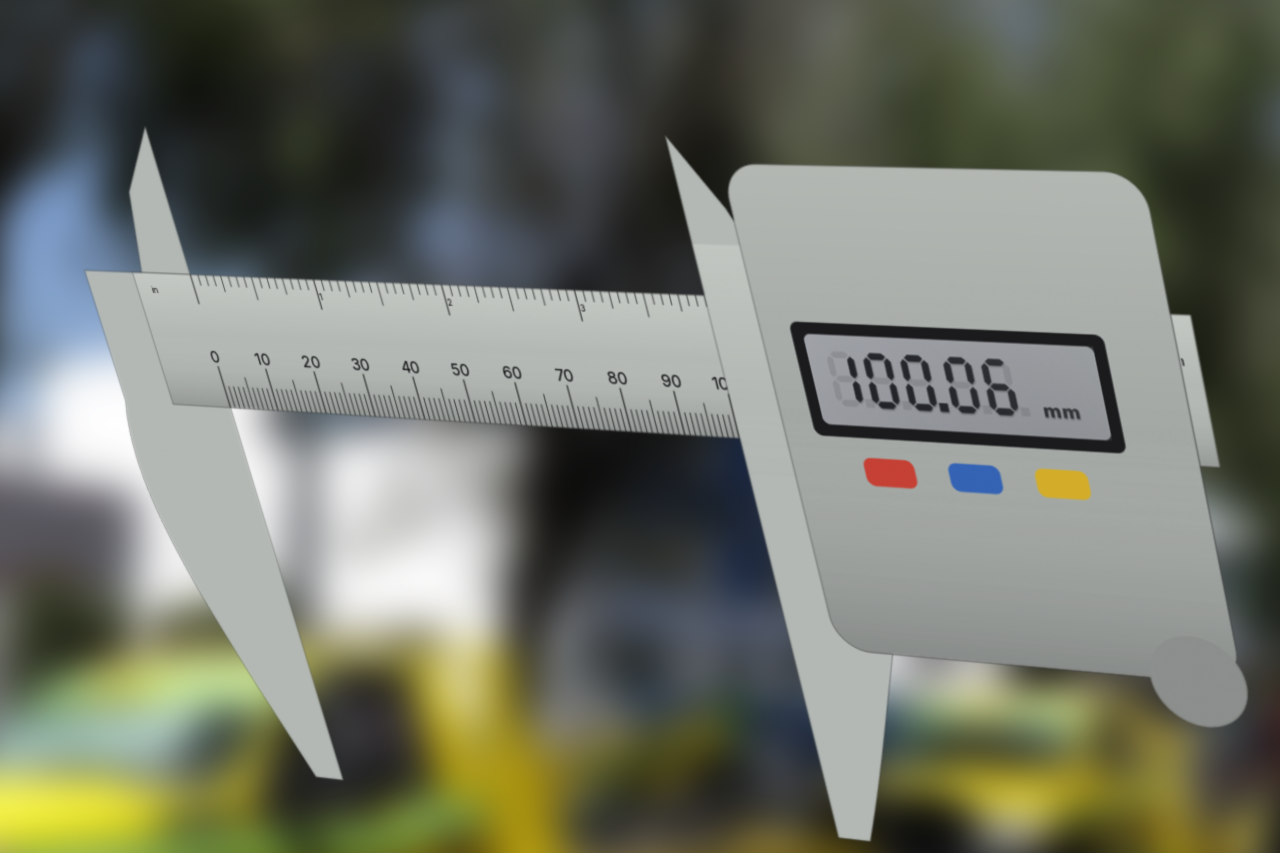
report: 100.06 (mm)
